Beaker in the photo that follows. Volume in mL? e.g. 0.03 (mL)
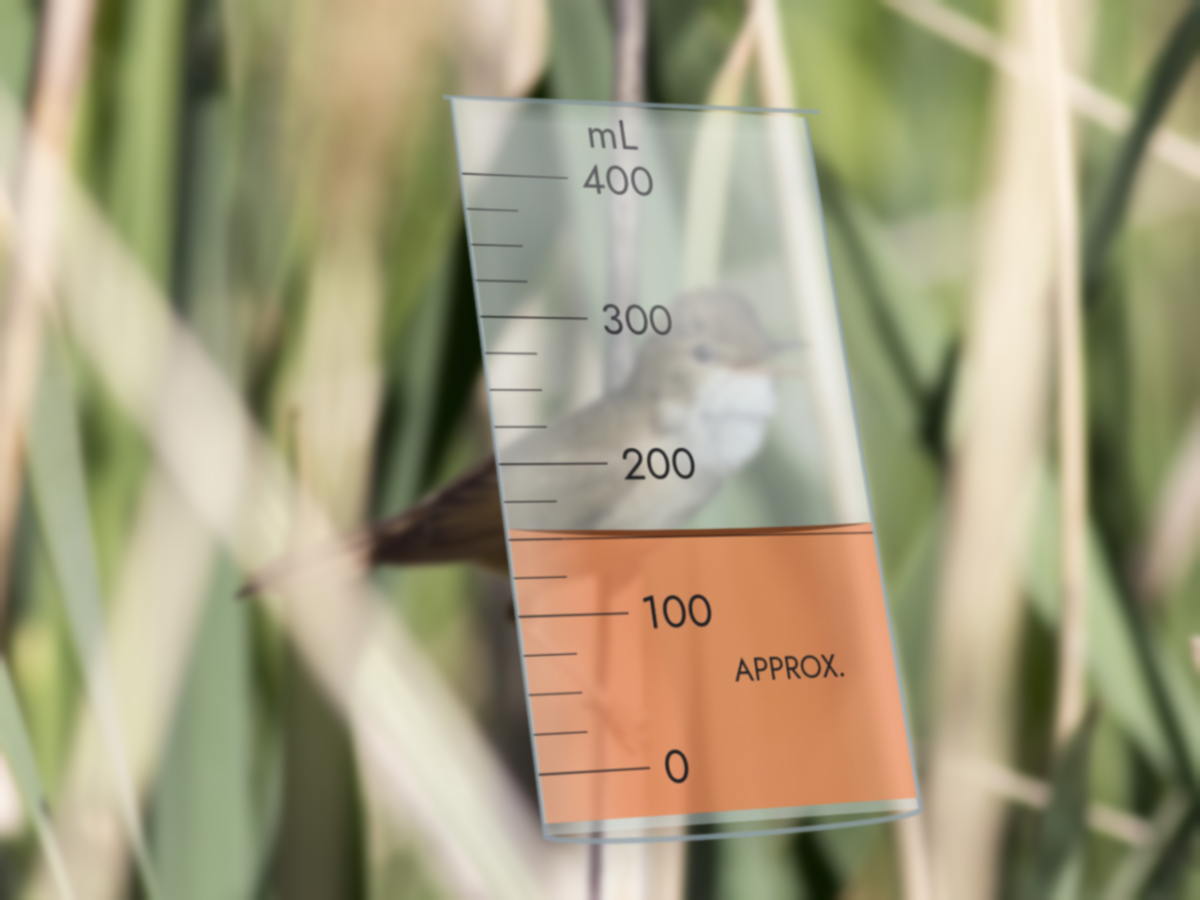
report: 150 (mL)
